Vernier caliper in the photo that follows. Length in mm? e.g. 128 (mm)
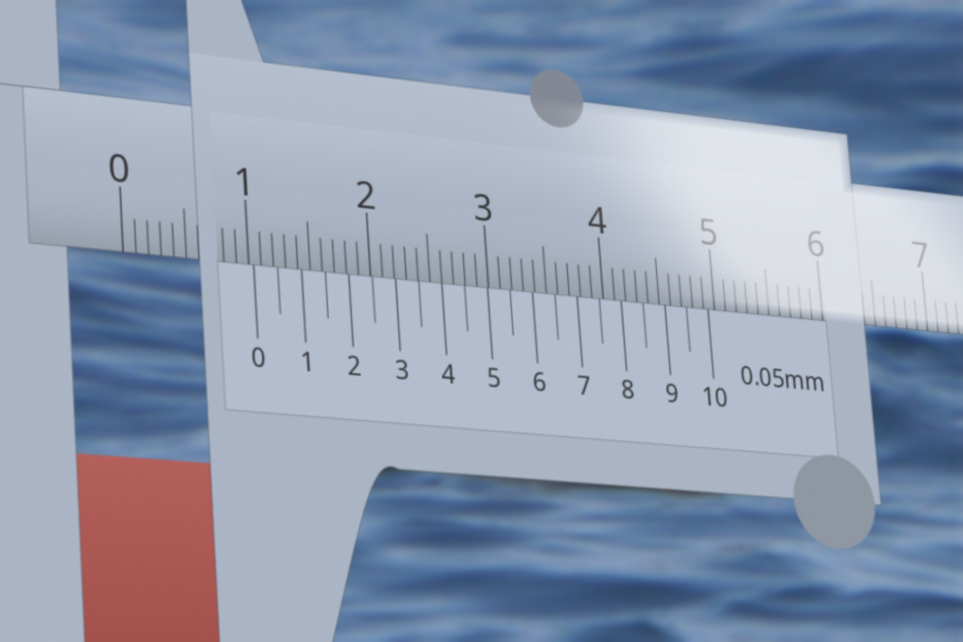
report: 10.4 (mm)
